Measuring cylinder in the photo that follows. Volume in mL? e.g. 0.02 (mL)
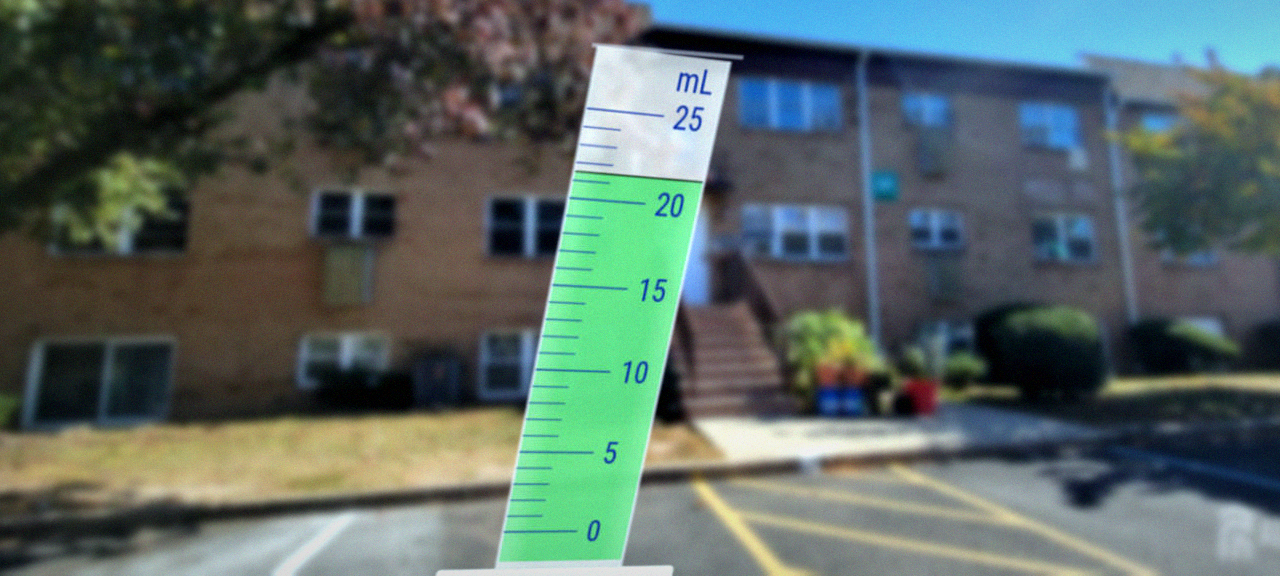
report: 21.5 (mL)
